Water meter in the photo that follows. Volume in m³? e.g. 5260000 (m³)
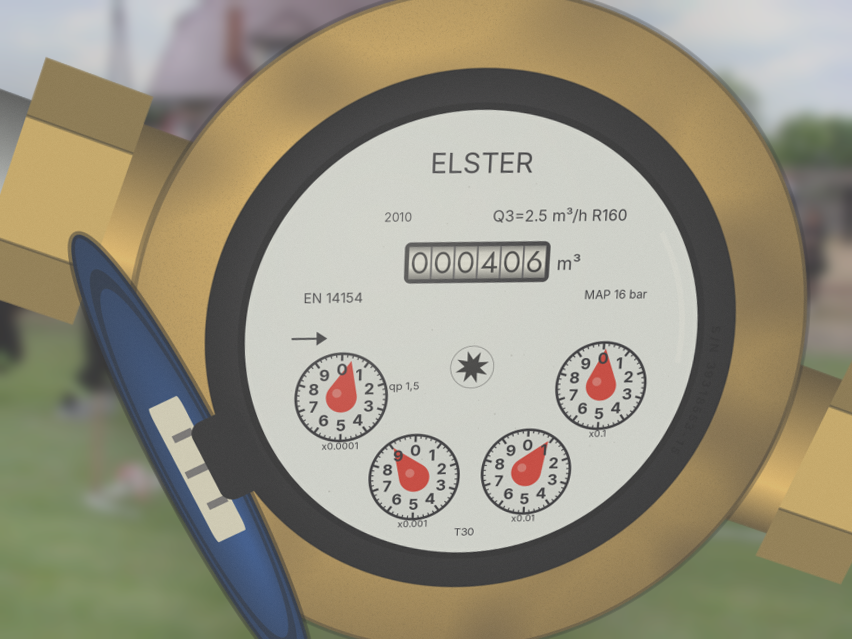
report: 406.0090 (m³)
